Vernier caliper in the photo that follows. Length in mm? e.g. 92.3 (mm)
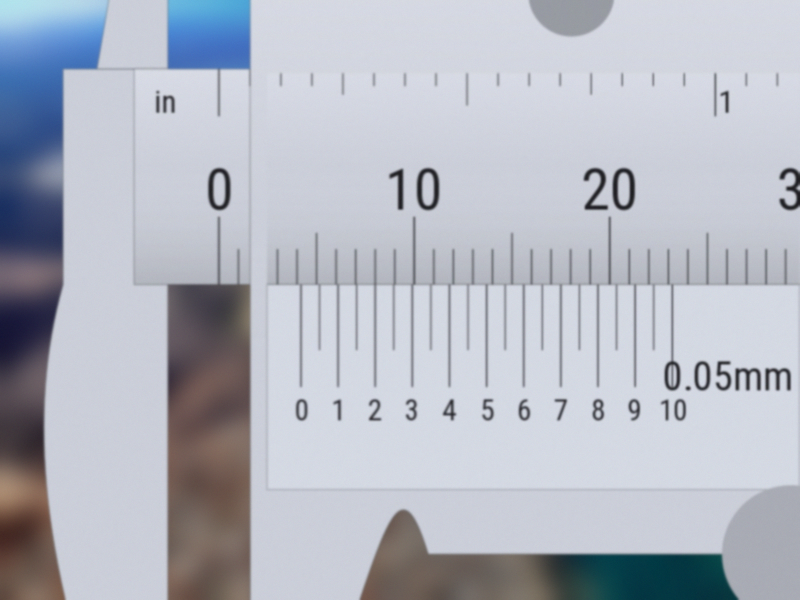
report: 4.2 (mm)
